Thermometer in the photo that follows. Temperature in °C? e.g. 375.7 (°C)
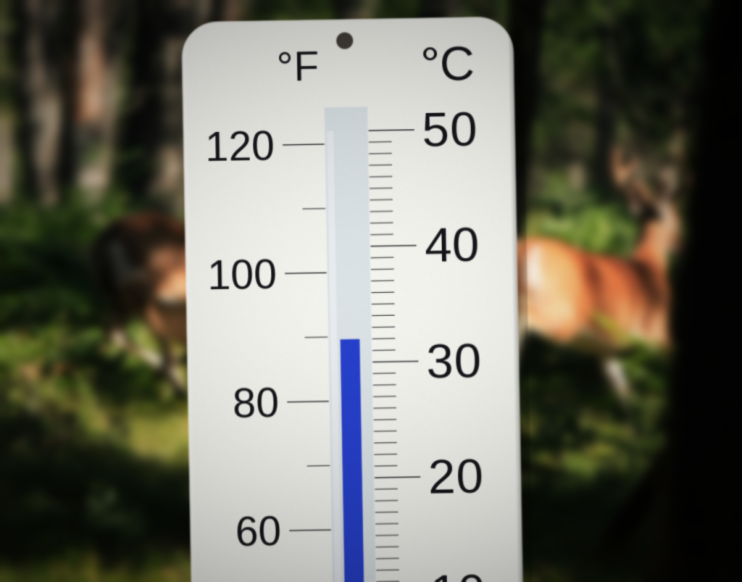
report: 32 (°C)
